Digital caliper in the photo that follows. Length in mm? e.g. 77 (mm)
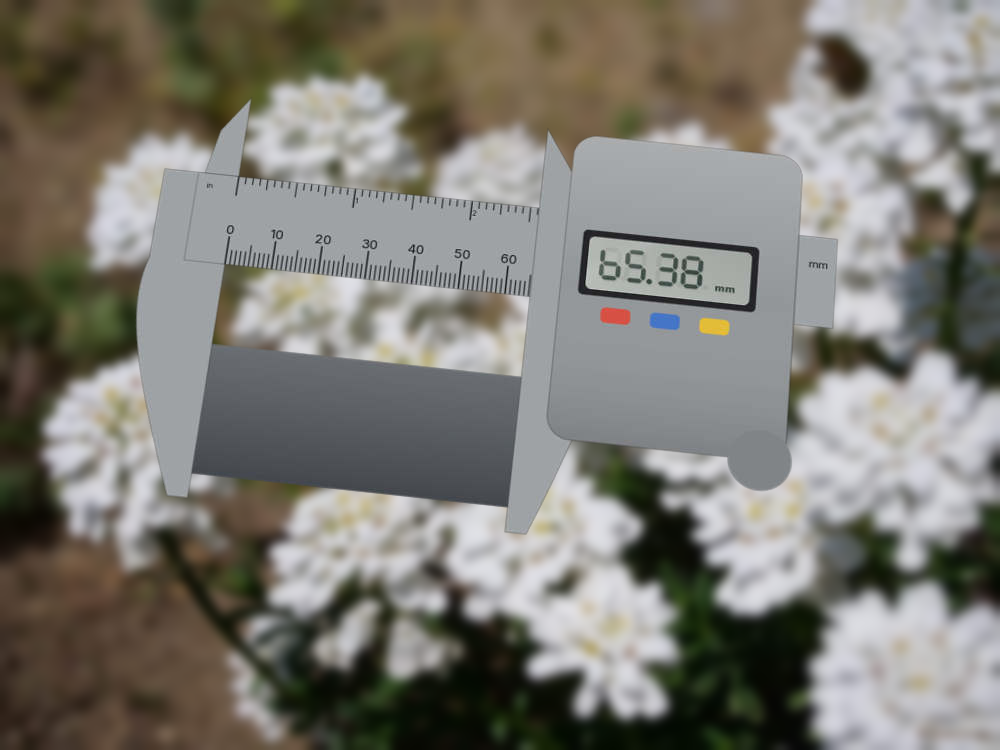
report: 65.38 (mm)
